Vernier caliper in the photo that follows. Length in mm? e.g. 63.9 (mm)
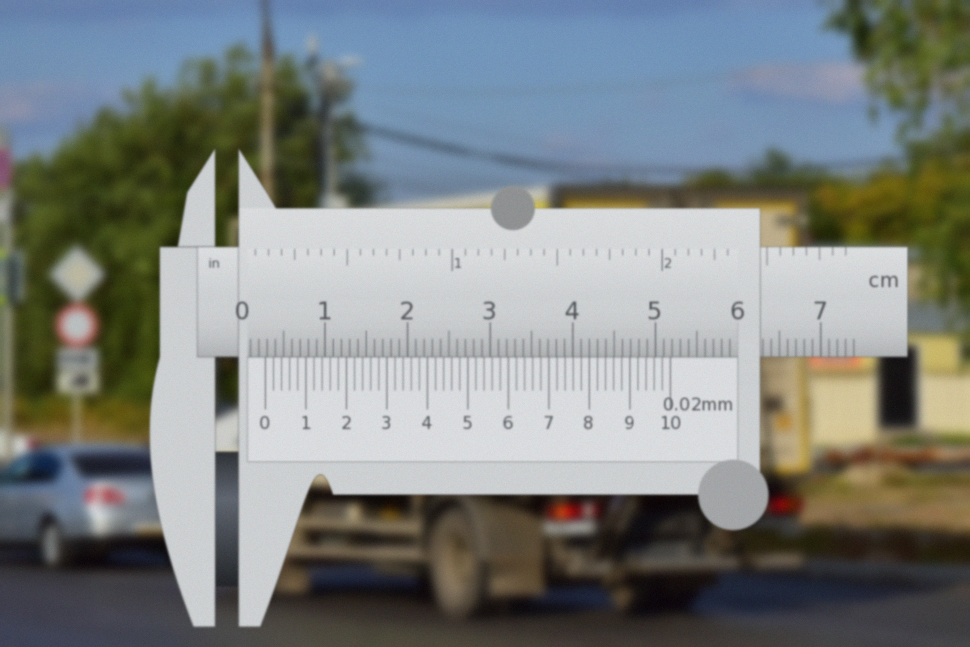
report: 2.8 (mm)
